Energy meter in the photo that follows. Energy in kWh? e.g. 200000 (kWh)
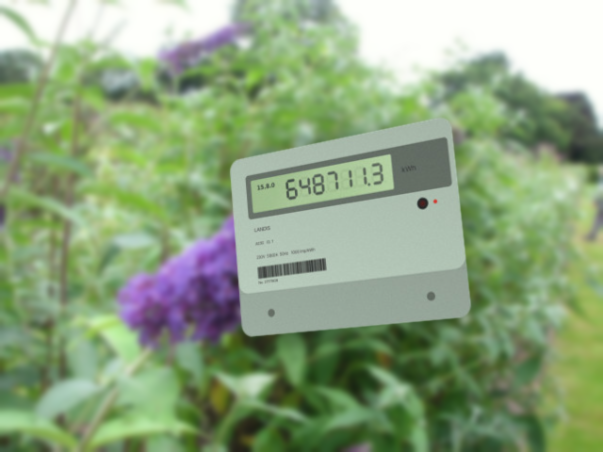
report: 648711.3 (kWh)
